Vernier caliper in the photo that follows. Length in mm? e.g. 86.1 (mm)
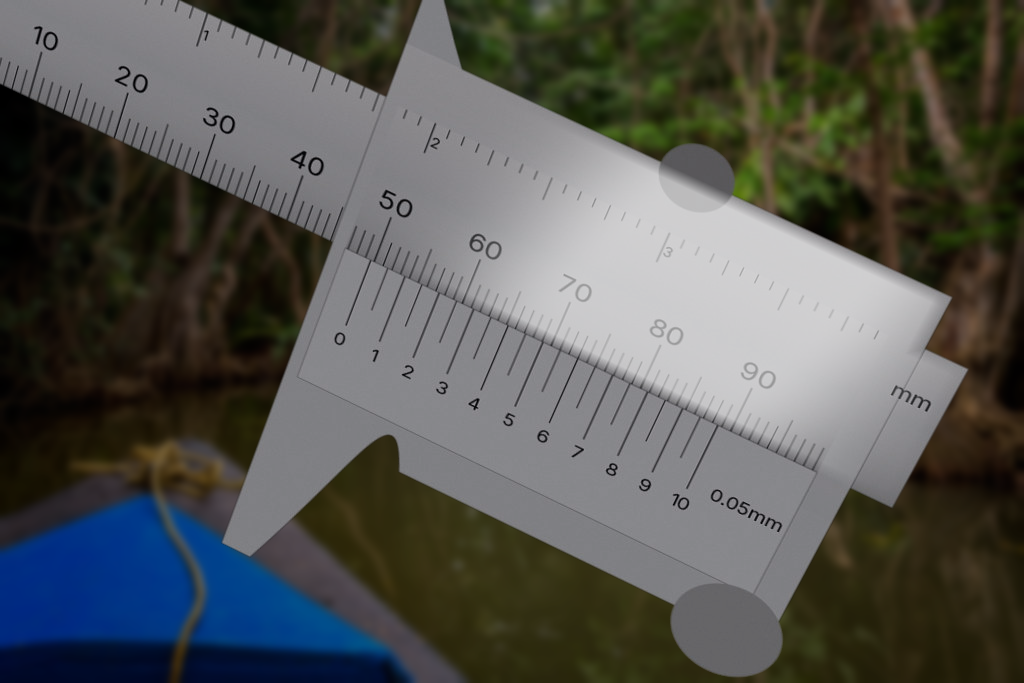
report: 49.6 (mm)
